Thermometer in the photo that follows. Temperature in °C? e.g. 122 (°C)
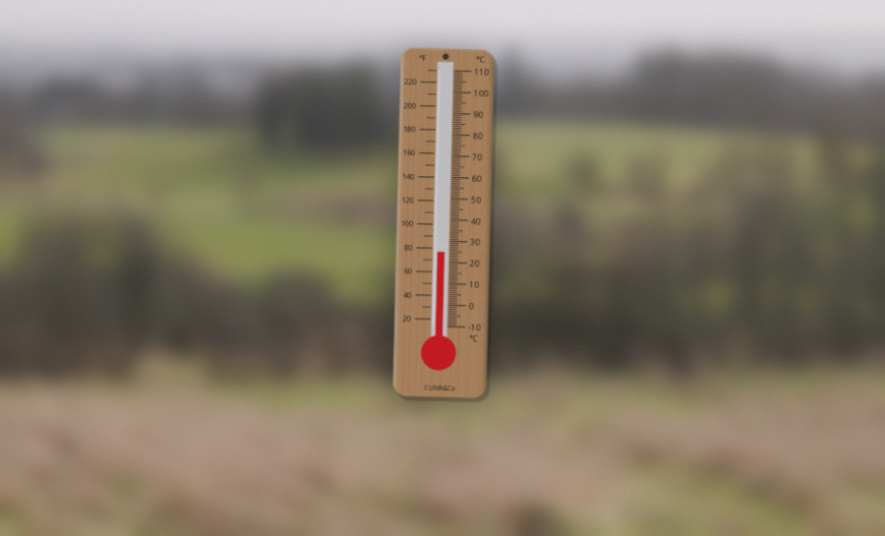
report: 25 (°C)
